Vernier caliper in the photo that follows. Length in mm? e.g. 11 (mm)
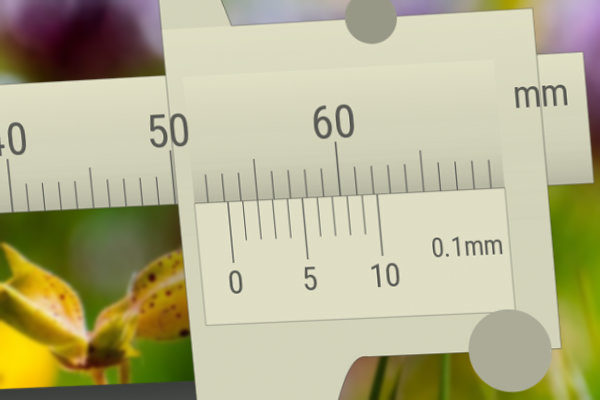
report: 53.2 (mm)
